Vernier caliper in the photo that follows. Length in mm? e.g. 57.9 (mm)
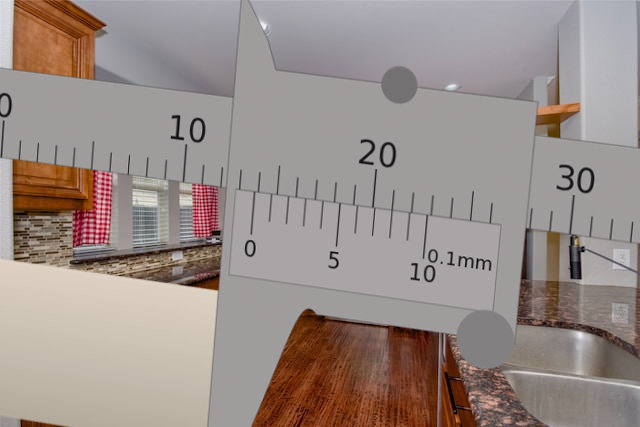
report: 13.8 (mm)
